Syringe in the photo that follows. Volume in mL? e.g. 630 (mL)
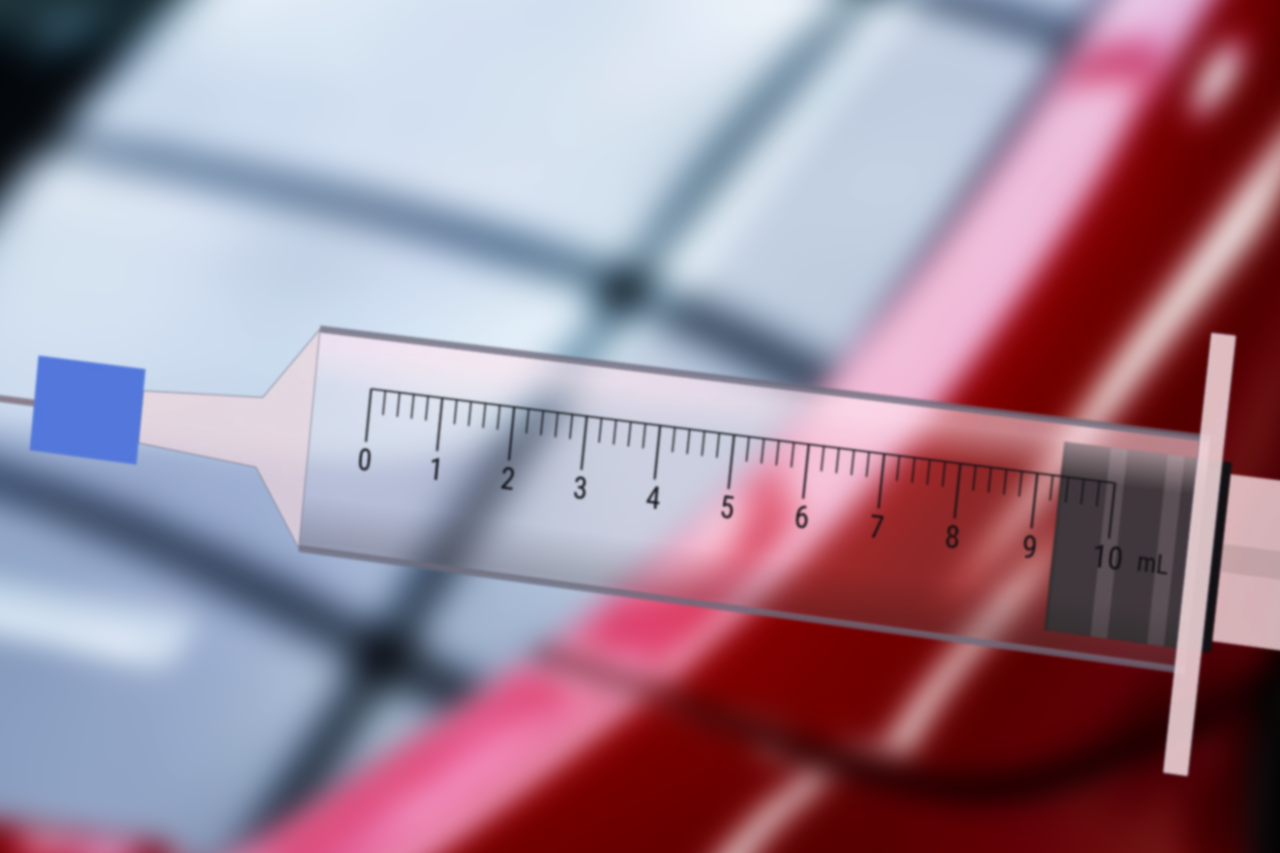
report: 9.3 (mL)
